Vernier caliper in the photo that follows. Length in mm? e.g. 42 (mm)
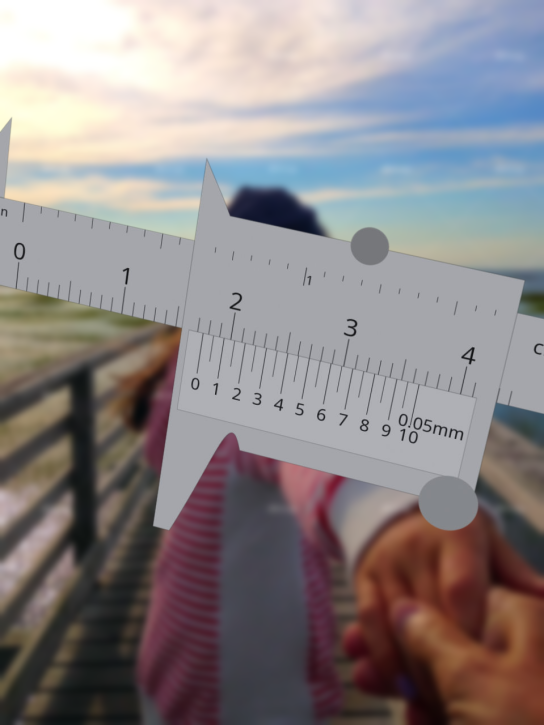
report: 17.5 (mm)
